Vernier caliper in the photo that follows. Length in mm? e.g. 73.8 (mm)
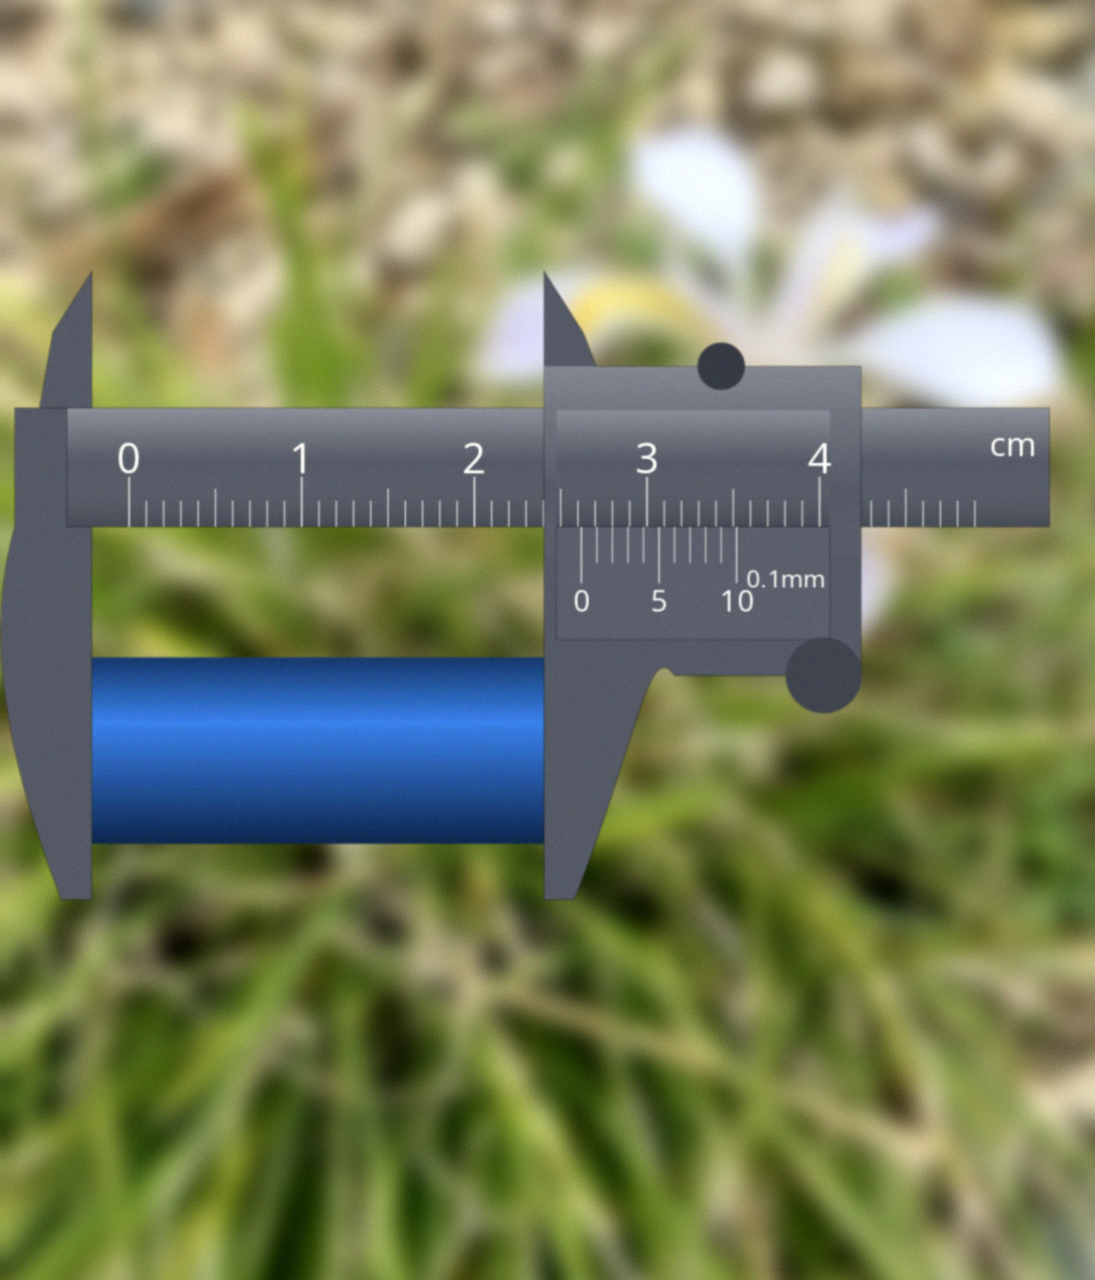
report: 26.2 (mm)
